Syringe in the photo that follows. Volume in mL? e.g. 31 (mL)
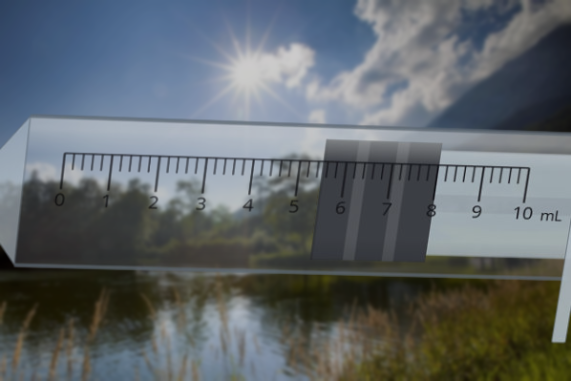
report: 5.5 (mL)
